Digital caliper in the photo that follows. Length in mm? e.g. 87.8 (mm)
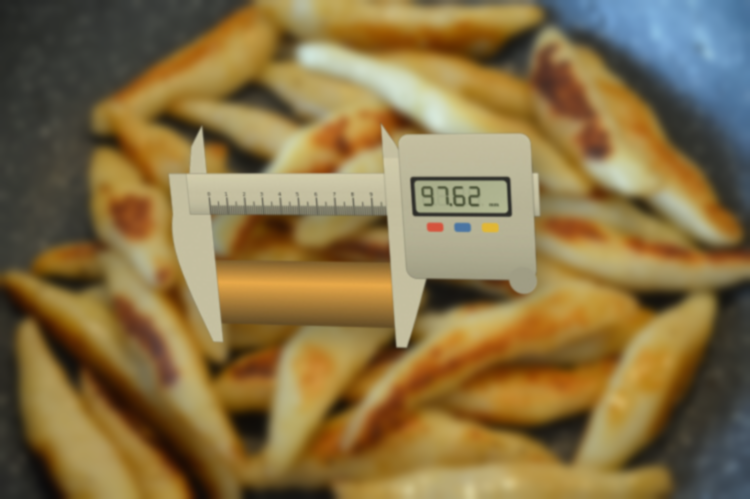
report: 97.62 (mm)
